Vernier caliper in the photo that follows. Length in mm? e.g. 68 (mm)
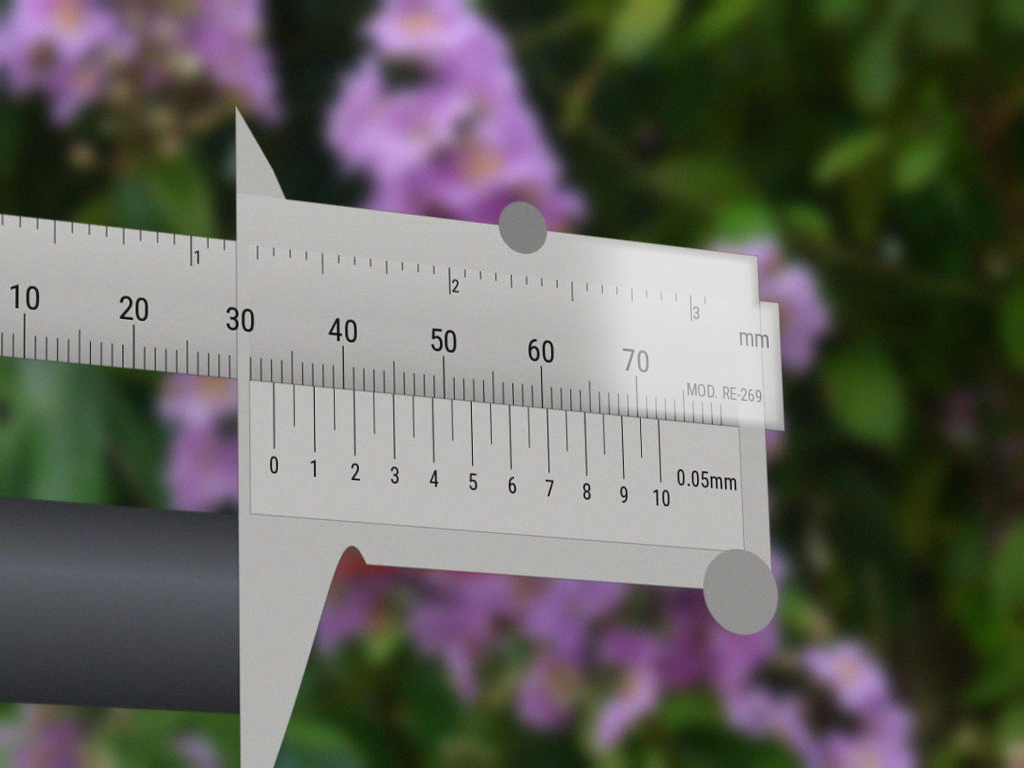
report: 33.2 (mm)
